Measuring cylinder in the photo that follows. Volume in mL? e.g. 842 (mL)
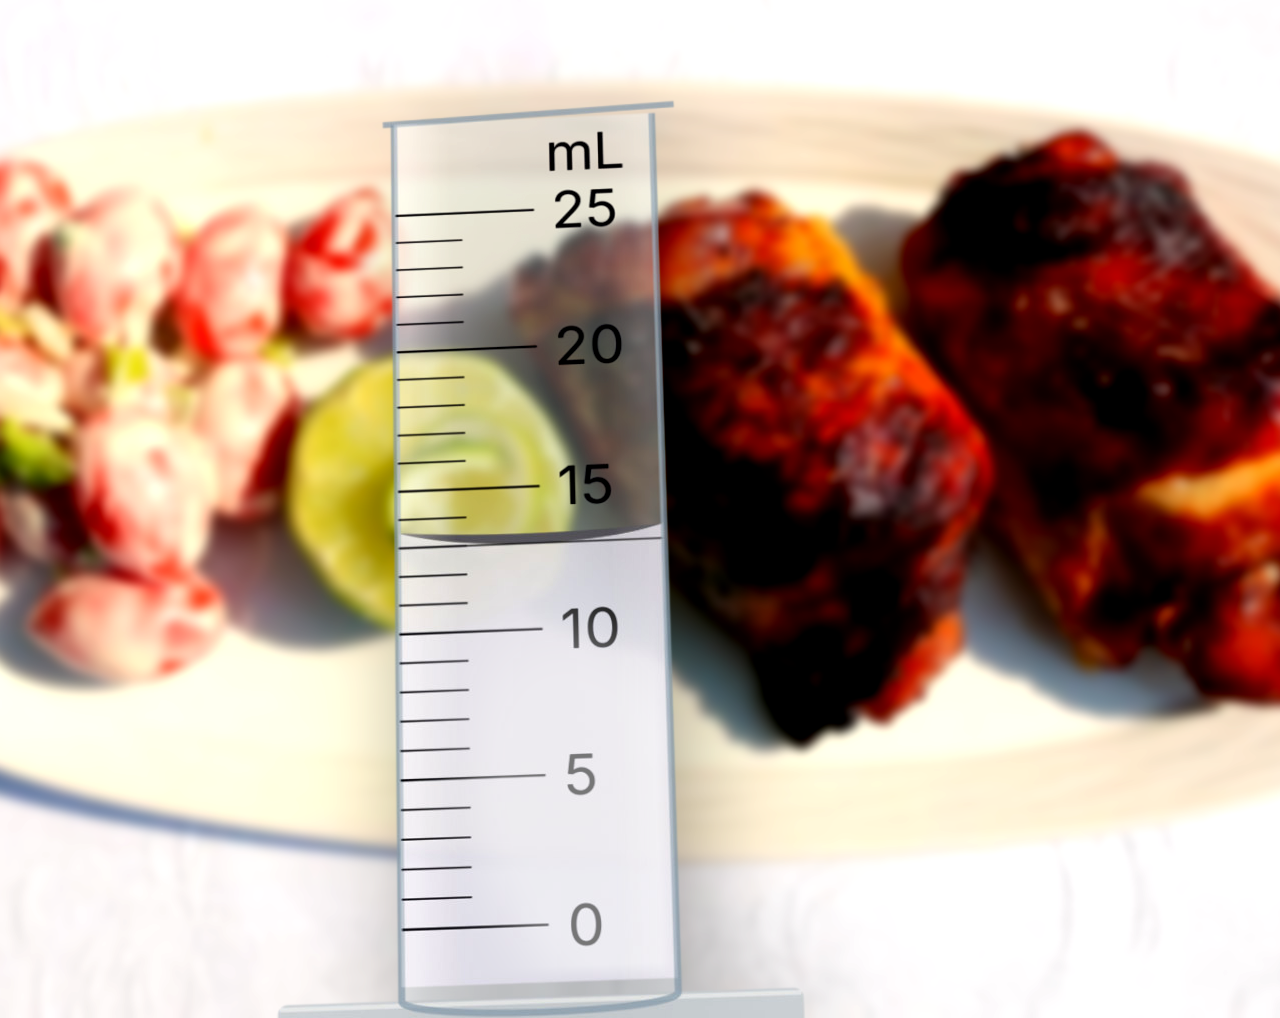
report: 13 (mL)
